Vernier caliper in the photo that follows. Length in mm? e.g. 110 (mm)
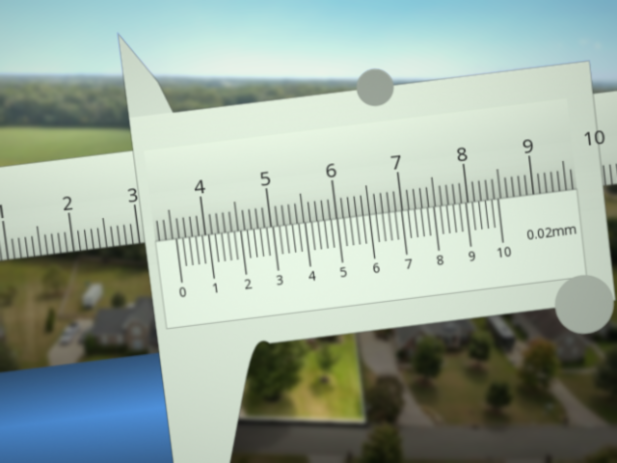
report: 35.6 (mm)
